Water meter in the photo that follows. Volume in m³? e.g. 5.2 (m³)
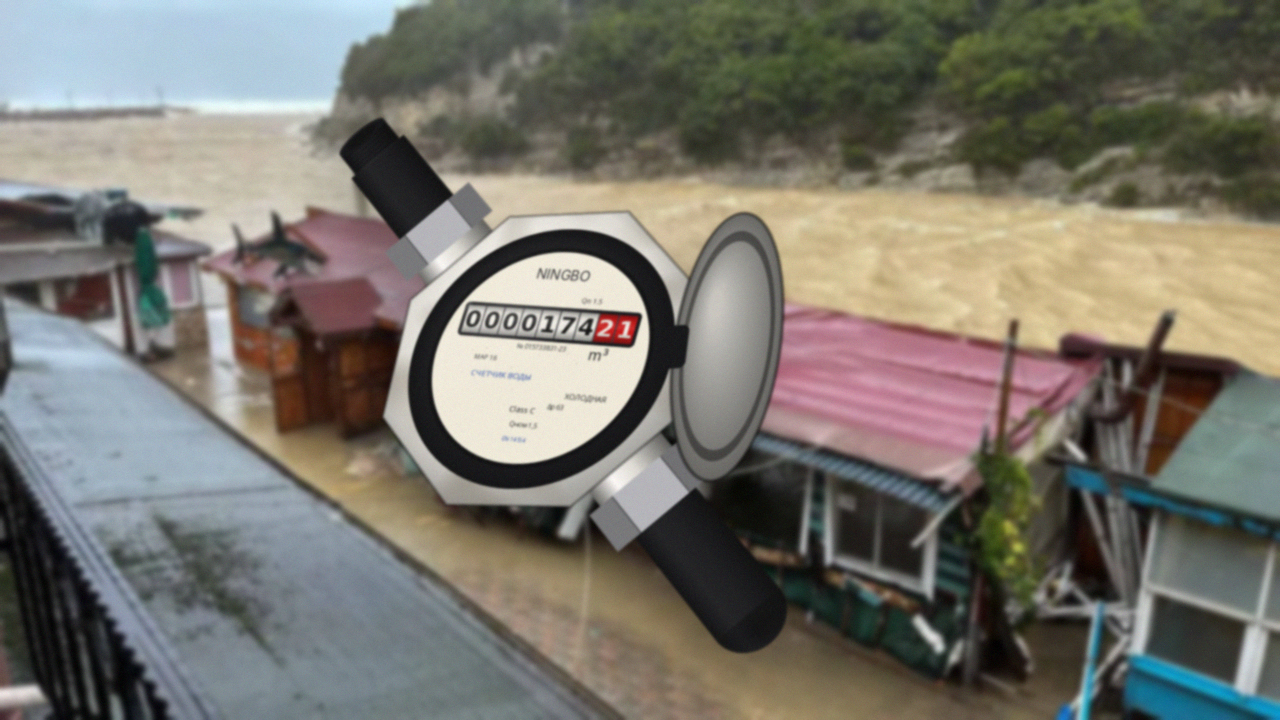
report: 174.21 (m³)
